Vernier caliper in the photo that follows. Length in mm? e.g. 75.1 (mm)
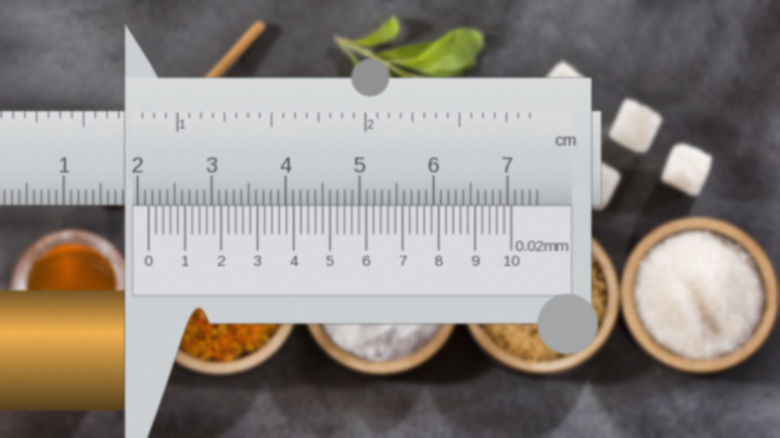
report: 21.5 (mm)
